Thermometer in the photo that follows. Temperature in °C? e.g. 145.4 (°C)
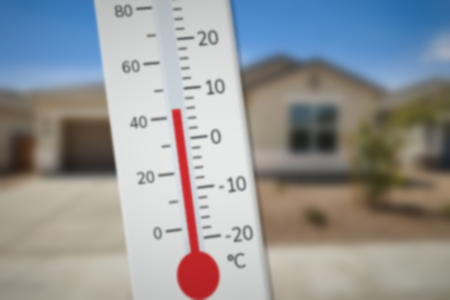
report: 6 (°C)
